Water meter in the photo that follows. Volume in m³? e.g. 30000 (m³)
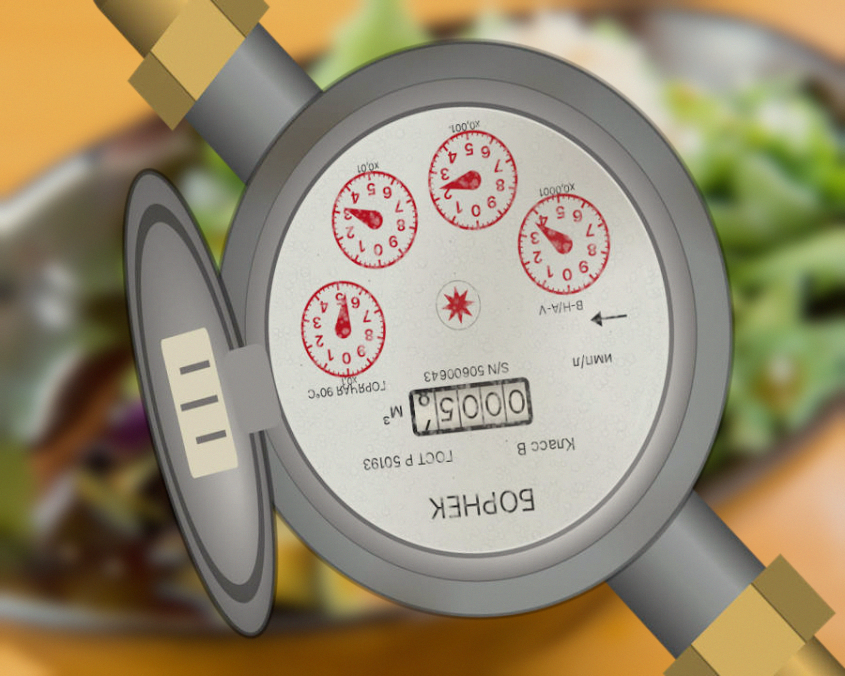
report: 57.5323 (m³)
